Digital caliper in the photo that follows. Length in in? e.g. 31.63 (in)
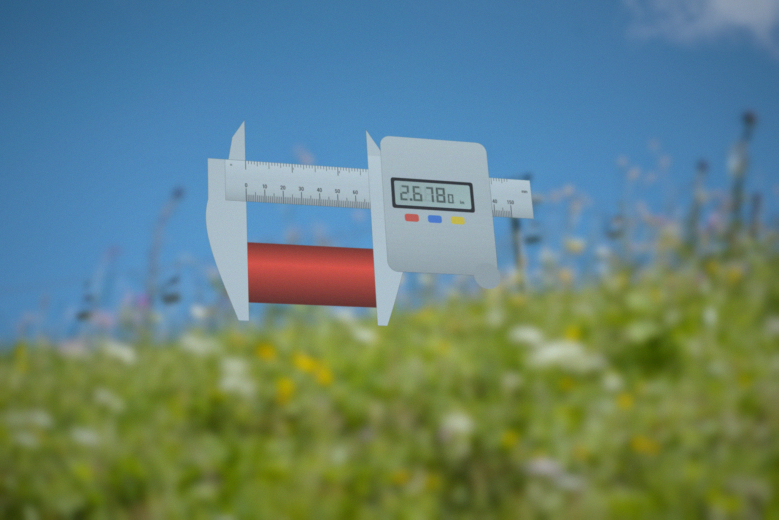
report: 2.6780 (in)
